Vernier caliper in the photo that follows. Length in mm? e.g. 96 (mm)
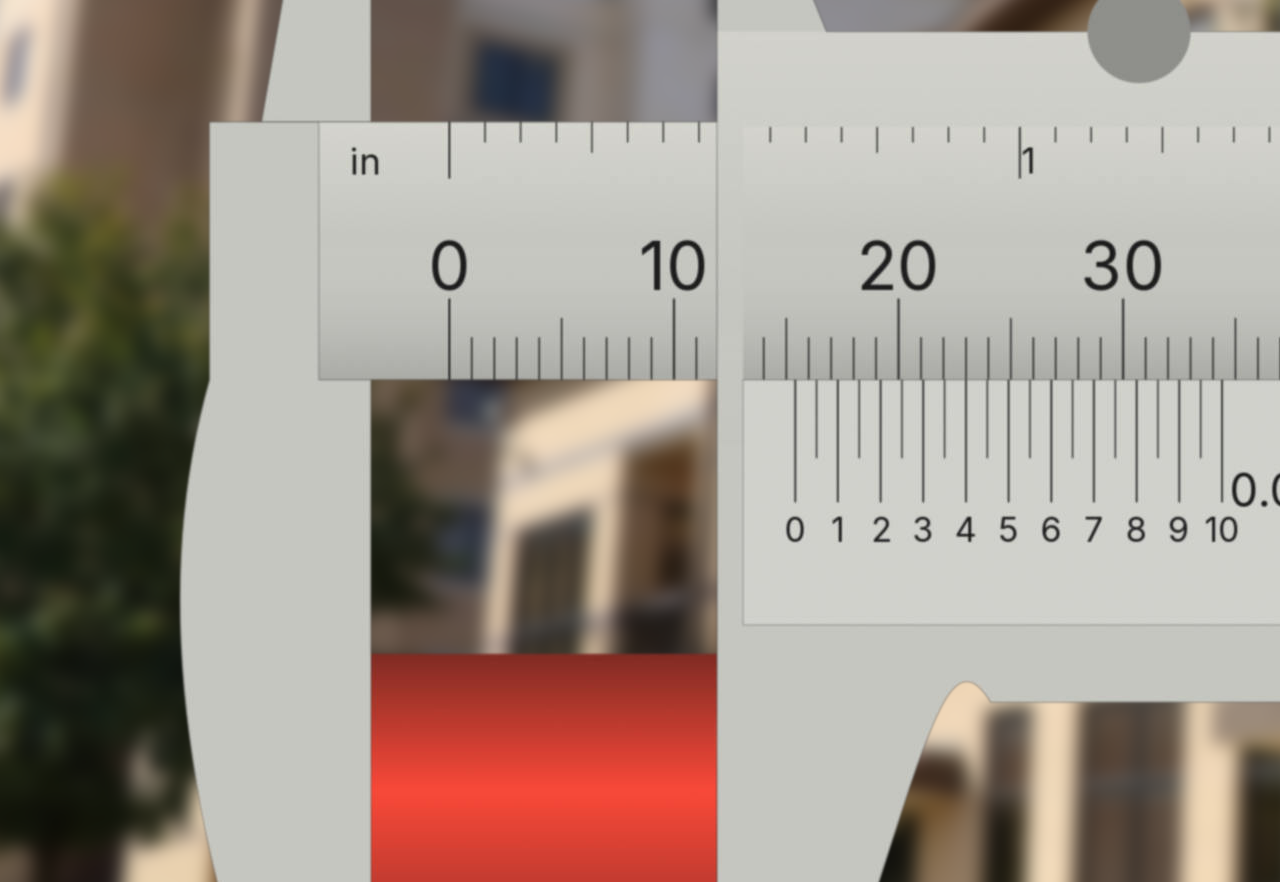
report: 15.4 (mm)
